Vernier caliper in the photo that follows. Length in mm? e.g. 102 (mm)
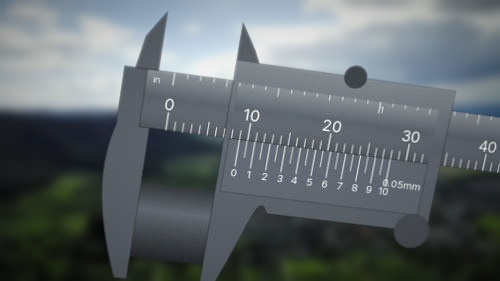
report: 9.0 (mm)
